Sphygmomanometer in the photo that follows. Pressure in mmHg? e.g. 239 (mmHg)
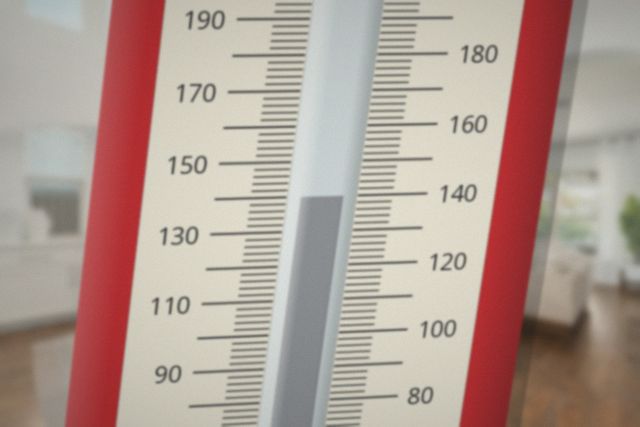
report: 140 (mmHg)
